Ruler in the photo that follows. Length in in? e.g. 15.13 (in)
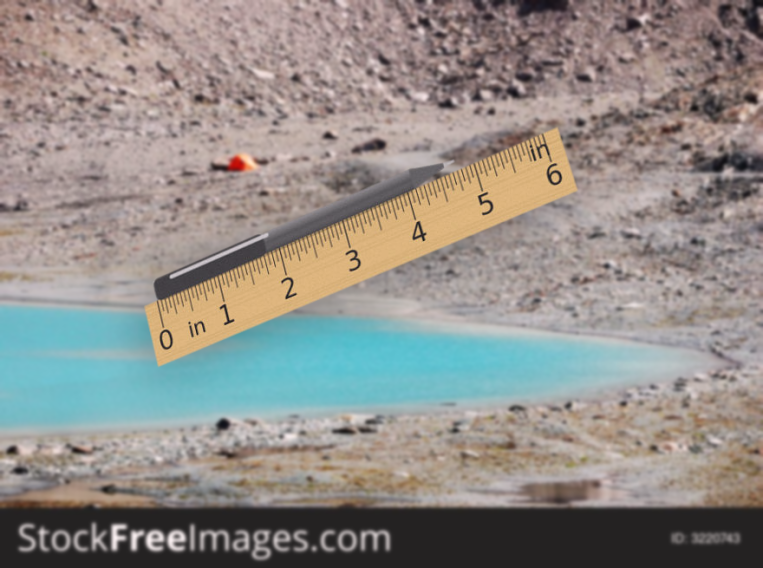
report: 4.75 (in)
